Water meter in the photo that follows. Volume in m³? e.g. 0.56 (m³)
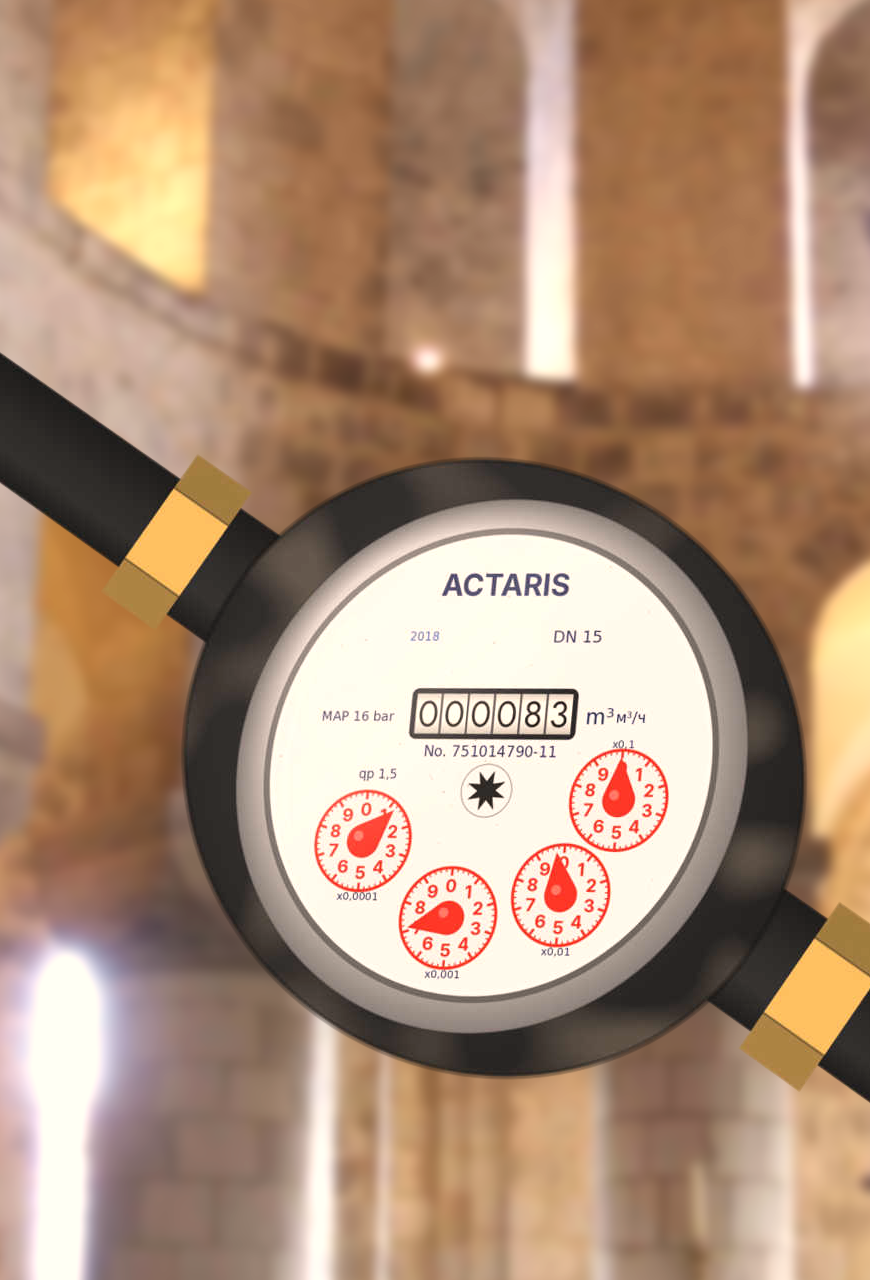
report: 82.9971 (m³)
